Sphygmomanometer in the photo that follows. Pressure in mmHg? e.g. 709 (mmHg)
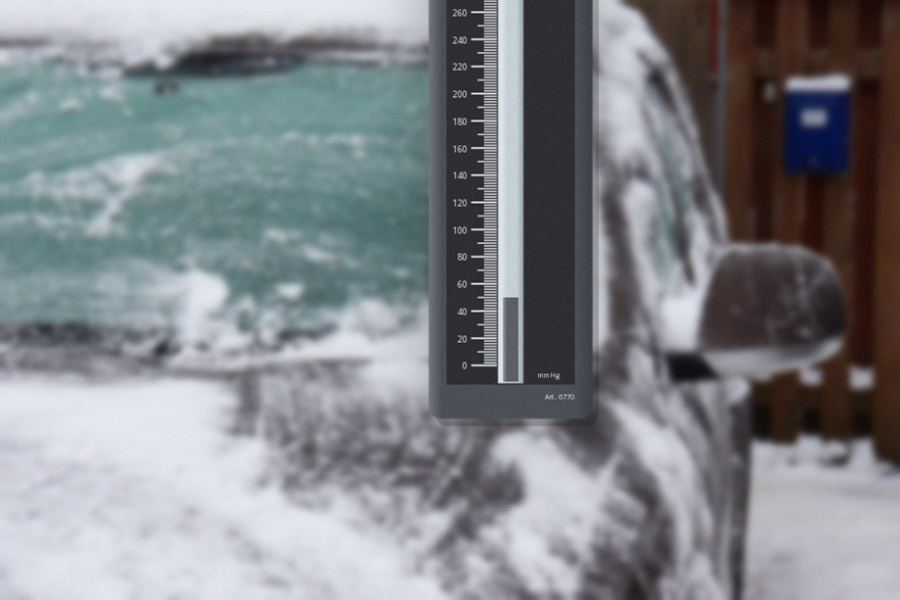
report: 50 (mmHg)
